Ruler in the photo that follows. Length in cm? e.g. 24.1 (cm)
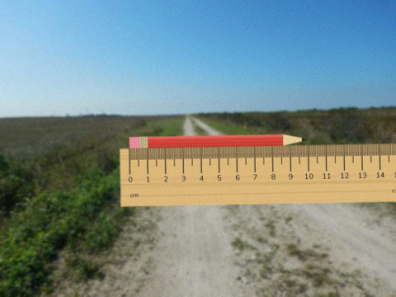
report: 10 (cm)
